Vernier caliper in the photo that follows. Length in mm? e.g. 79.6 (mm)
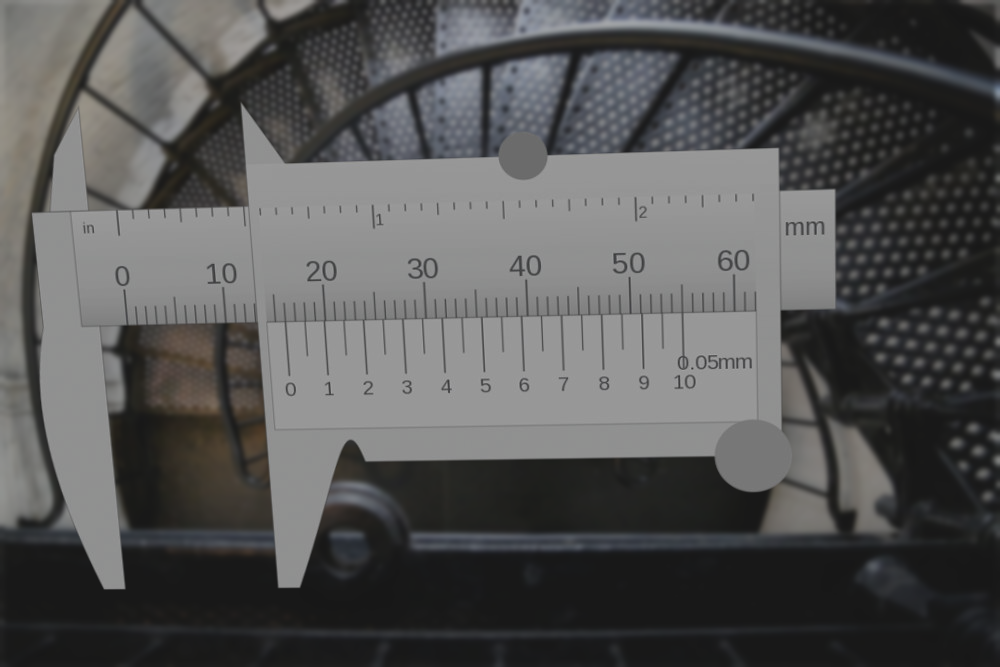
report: 16.0 (mm)
